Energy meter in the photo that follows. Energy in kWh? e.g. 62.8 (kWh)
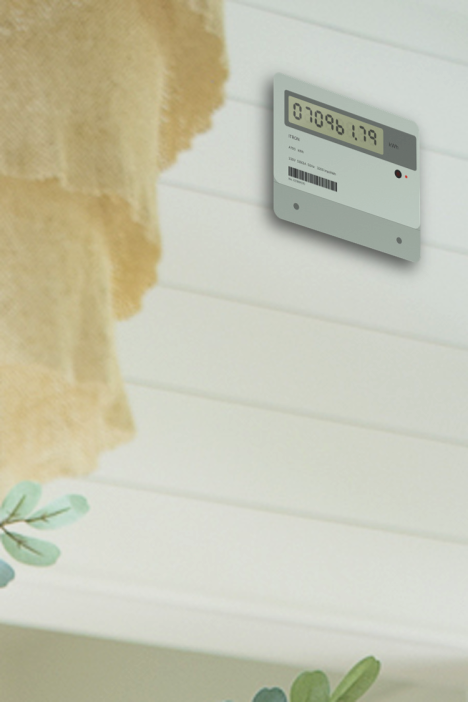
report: 70961.79 (kWh)
